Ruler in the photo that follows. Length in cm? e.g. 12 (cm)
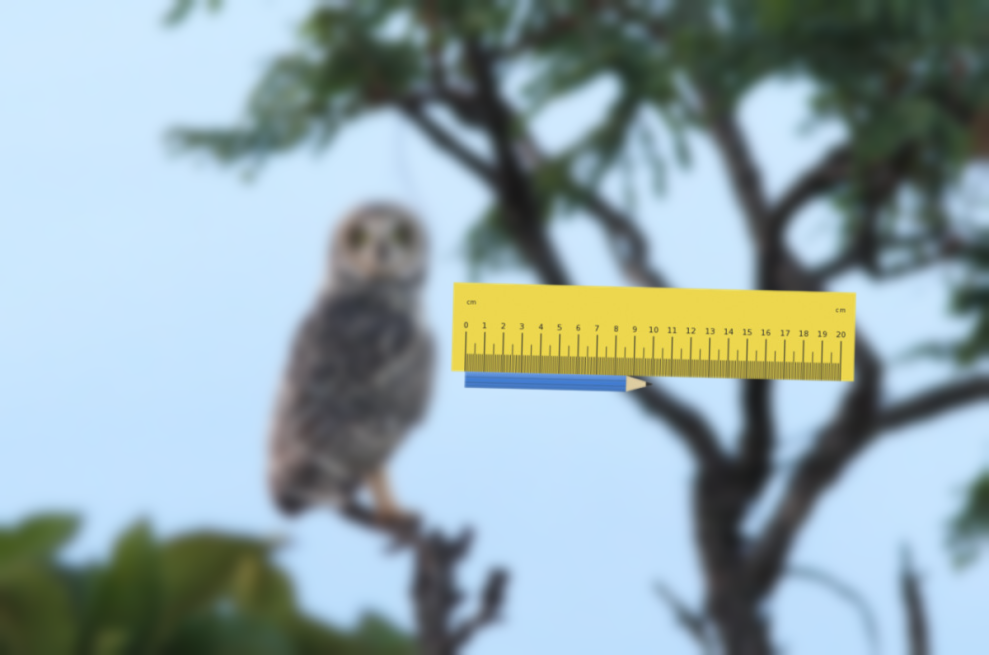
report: 10 (cm)
